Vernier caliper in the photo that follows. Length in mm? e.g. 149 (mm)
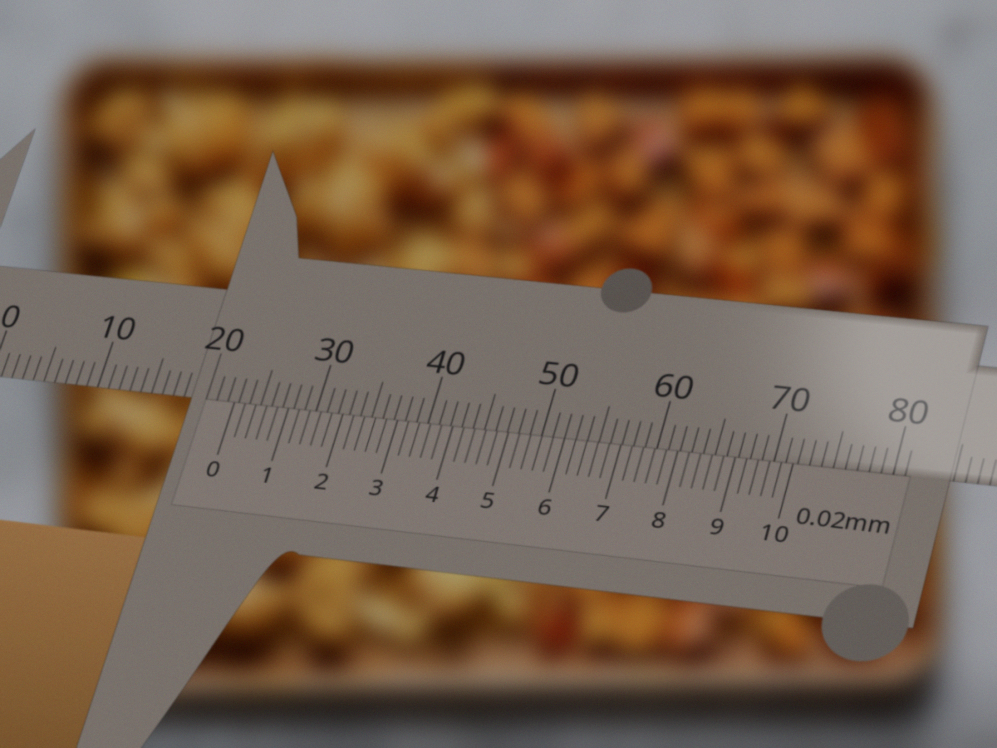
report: 22.6 (mm)
